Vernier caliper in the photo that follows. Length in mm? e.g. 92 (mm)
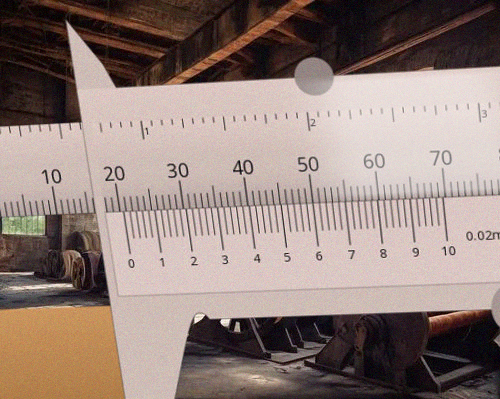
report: 20.6 (mm)
